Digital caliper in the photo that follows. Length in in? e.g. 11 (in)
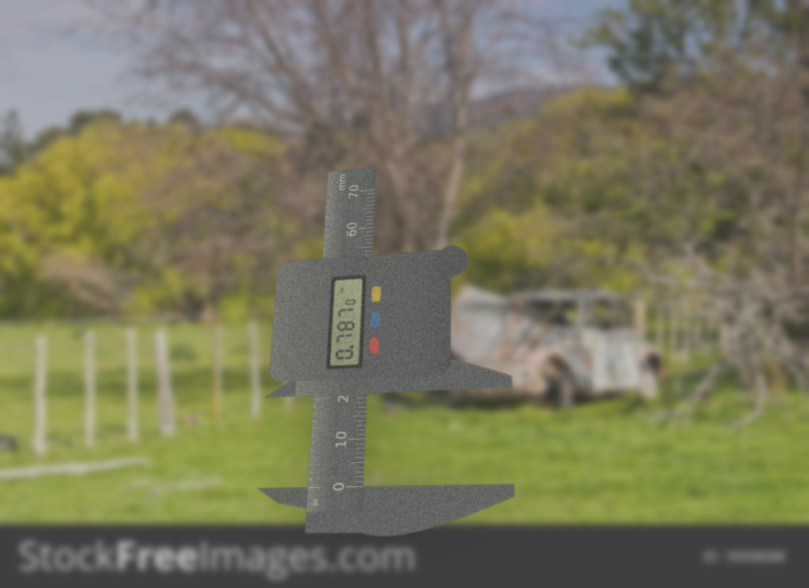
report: 0.7870 (in)
